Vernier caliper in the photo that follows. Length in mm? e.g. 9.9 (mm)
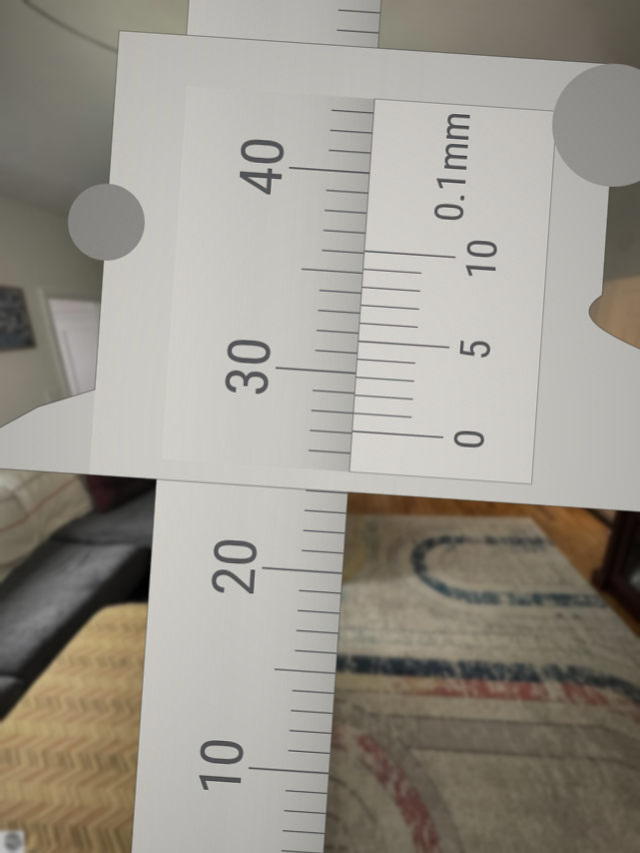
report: 27.1 (mm)
